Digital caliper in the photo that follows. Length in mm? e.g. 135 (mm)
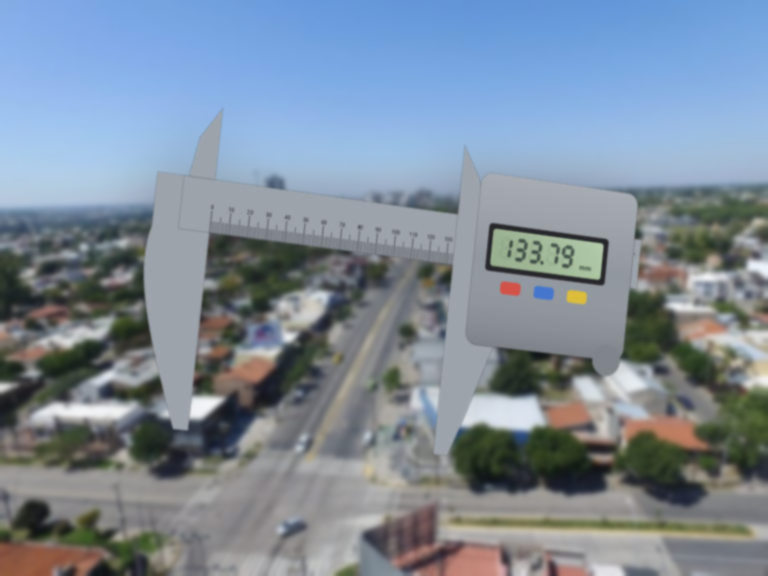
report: 133.79 (mm)
